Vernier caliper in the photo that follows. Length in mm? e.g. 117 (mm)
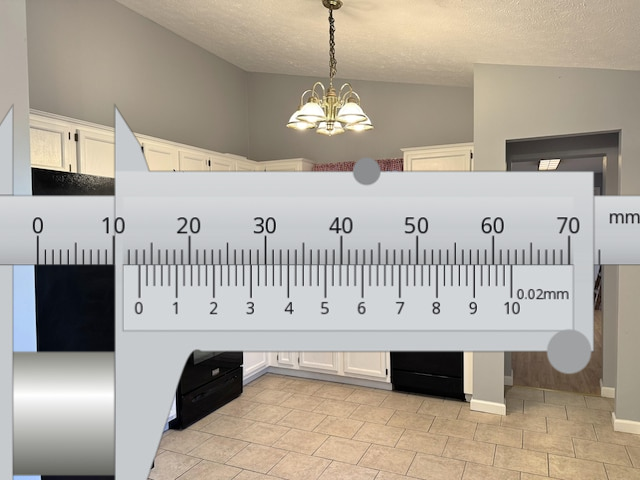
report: 13.4 (mm)
